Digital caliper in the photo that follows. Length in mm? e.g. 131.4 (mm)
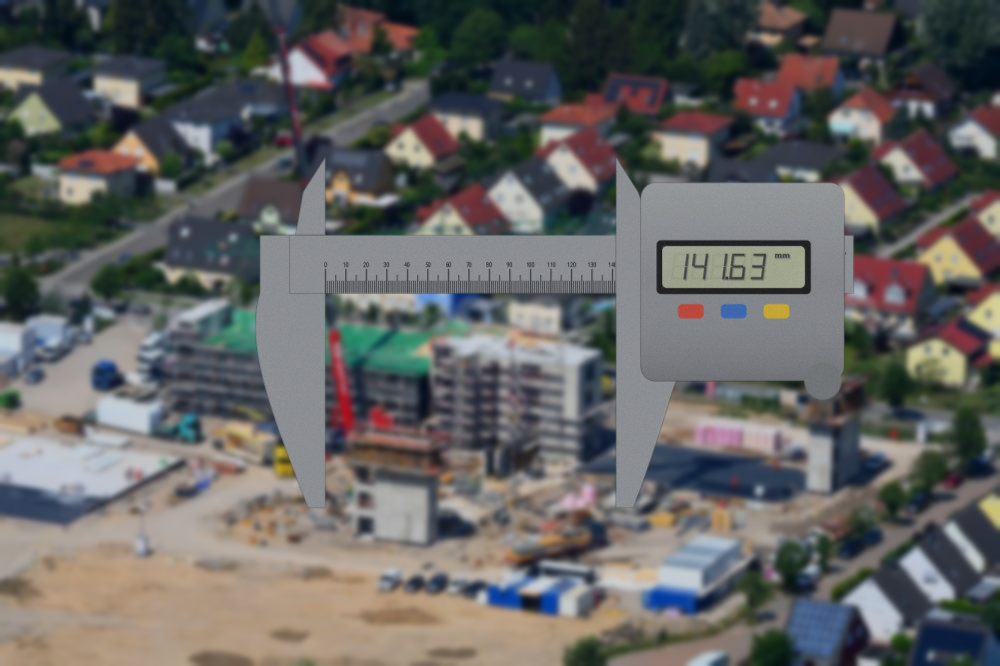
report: 141.63 (mm)
